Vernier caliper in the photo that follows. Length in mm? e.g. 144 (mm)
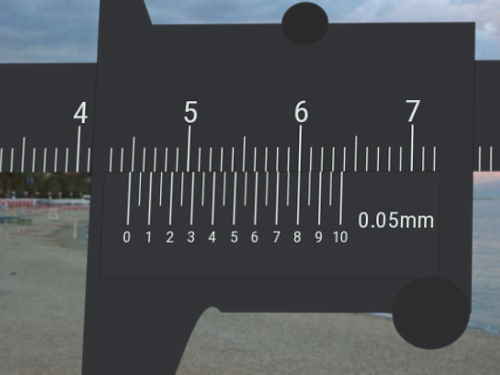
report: 44.8 (mm)
